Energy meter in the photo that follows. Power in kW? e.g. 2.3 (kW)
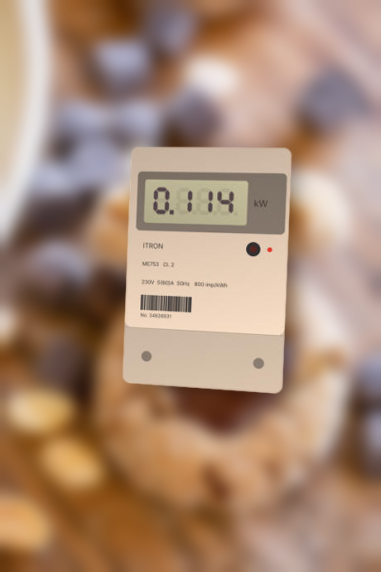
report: 0.114 (kW)
